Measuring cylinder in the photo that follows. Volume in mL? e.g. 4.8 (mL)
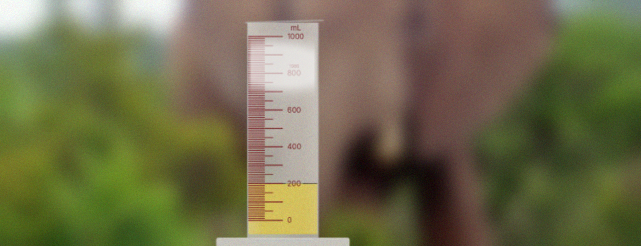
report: 200 (mL)
